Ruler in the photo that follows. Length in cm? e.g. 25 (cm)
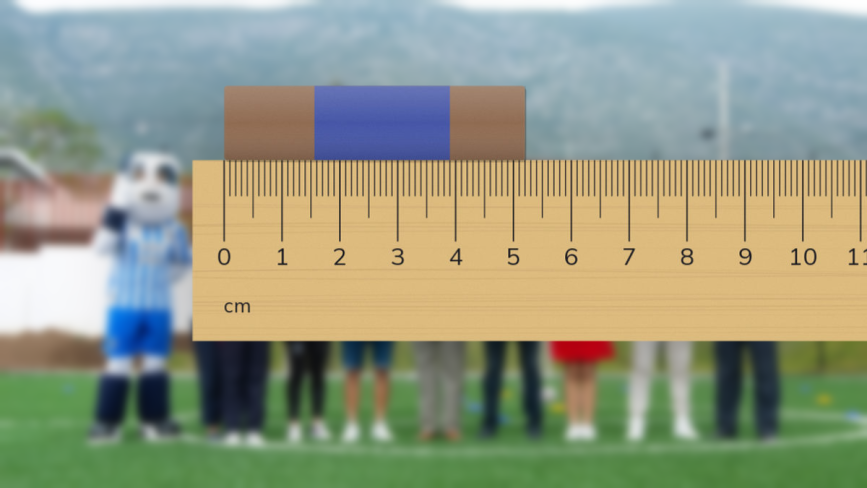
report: 5.2 (cm)
